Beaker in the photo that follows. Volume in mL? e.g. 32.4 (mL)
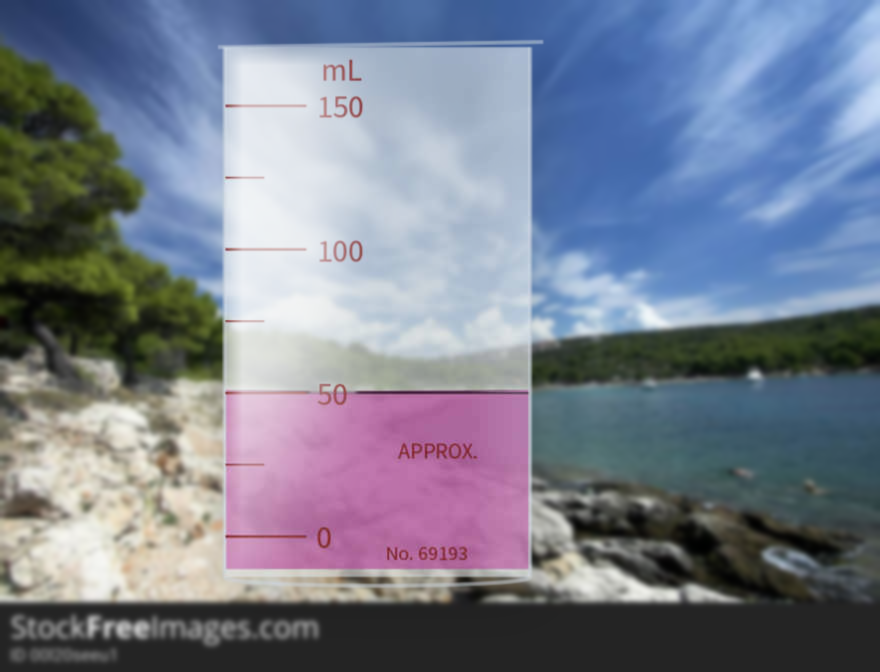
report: 50 (mL)
